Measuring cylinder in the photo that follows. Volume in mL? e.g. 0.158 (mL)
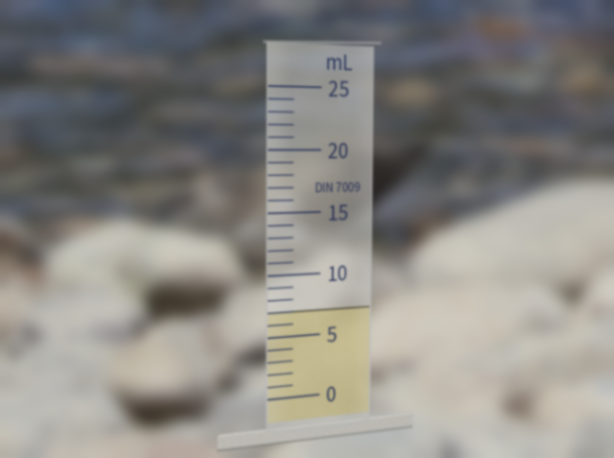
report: 7 (mL)
